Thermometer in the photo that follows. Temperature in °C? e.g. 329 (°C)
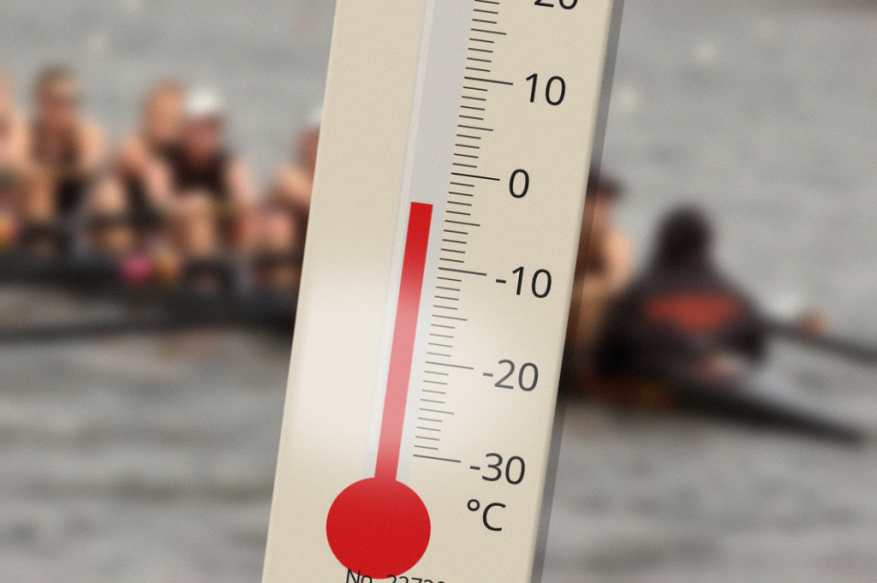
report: -3.5 (°C)
